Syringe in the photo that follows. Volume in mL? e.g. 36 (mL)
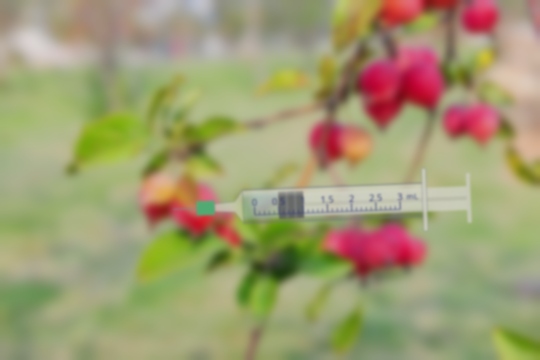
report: 0.5 (mL)
